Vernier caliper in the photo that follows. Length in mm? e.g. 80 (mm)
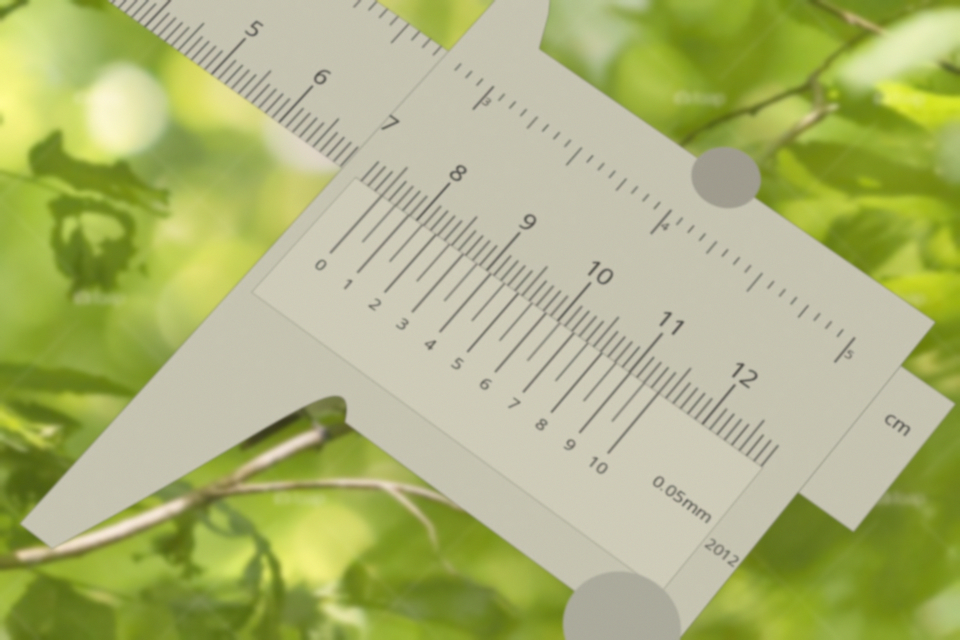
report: 75.0 (mm)
